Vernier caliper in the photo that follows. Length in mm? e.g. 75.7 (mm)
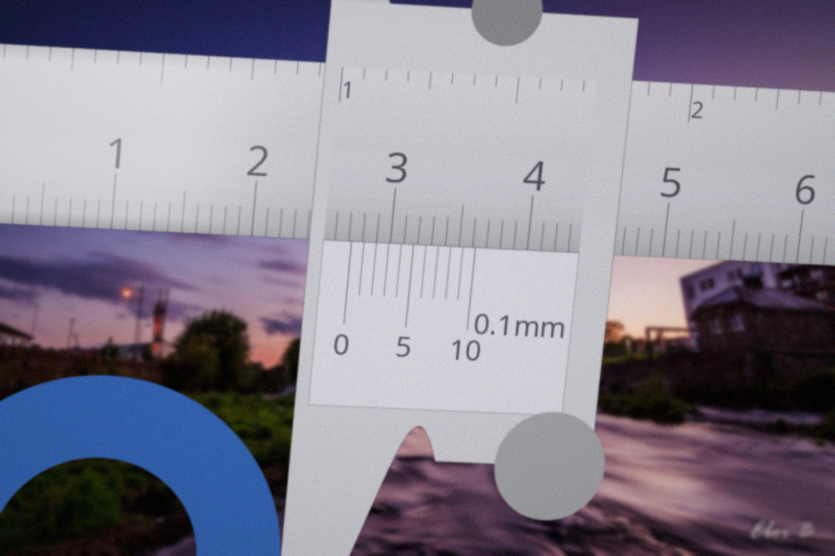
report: 27.2 (mm)
